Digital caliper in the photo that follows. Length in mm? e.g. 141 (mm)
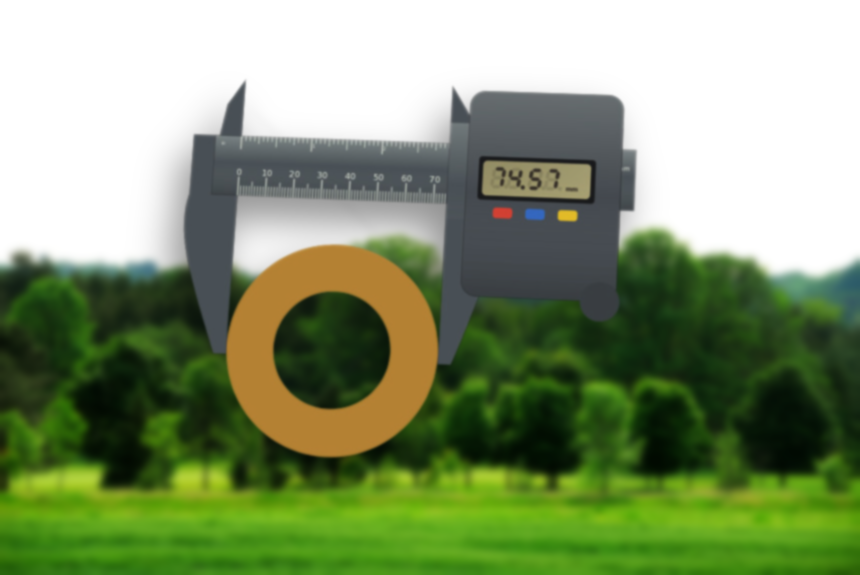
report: 74.57 (mm)
